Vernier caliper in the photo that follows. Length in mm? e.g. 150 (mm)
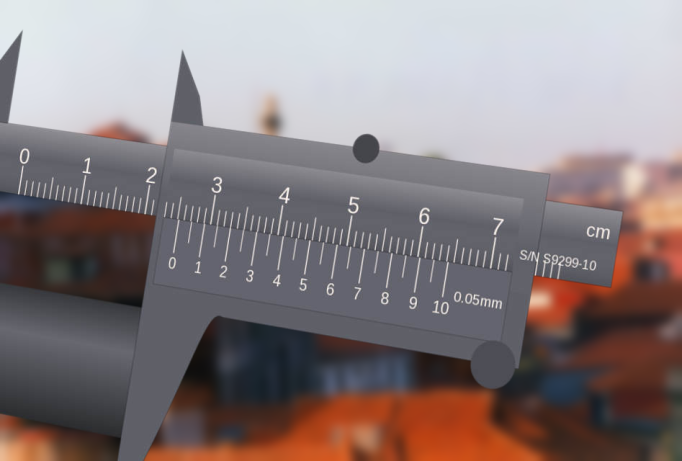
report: 25.2 (mm)
